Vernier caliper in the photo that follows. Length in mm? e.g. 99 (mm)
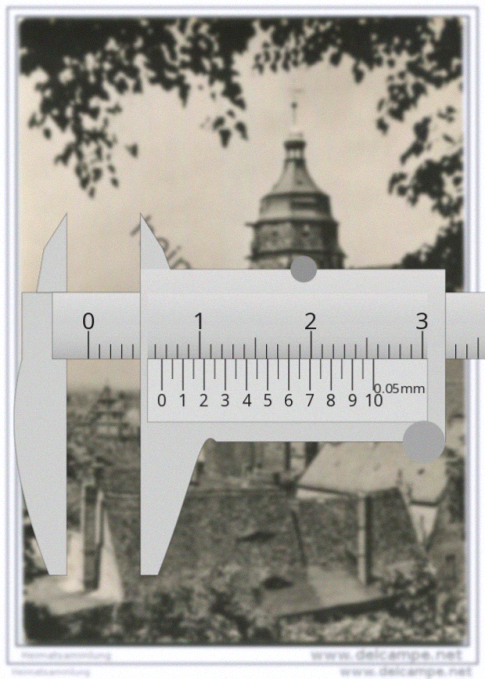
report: 6.6 (mm)
